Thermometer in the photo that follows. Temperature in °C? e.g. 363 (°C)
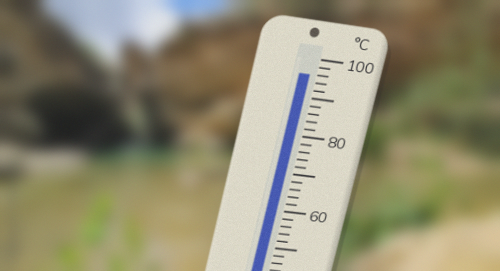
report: 96 (°C)
